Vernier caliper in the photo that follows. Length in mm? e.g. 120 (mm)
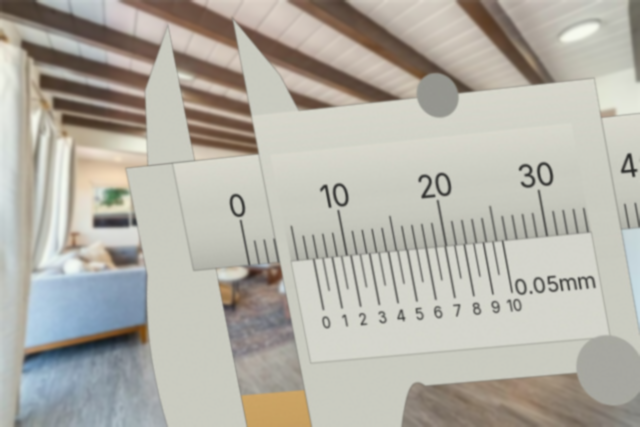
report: 6.6 (mm)
